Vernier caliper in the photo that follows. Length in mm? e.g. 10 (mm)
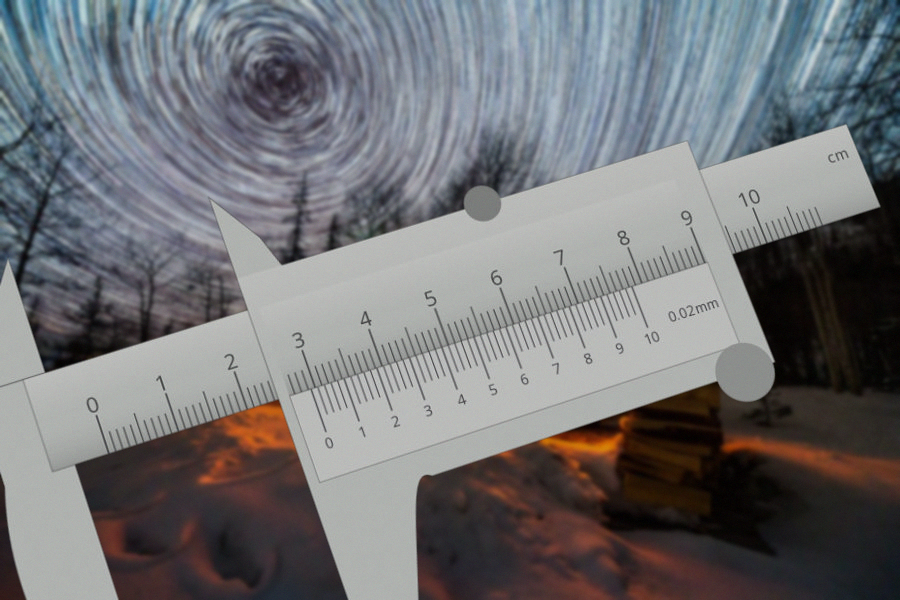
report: 29.4 (mm)
